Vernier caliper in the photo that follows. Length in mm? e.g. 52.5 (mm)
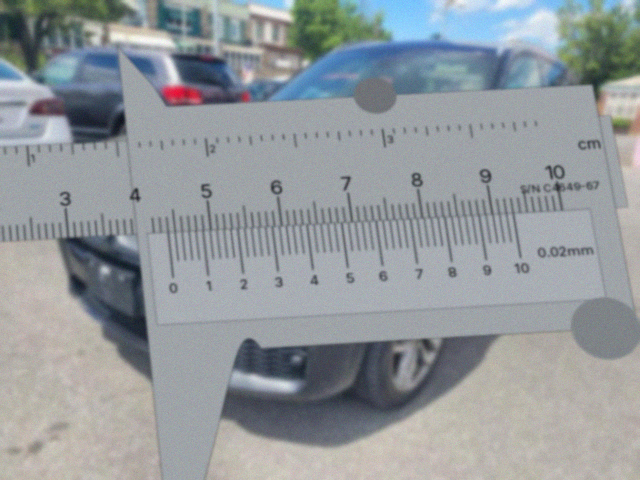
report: 44.0 (mm)
